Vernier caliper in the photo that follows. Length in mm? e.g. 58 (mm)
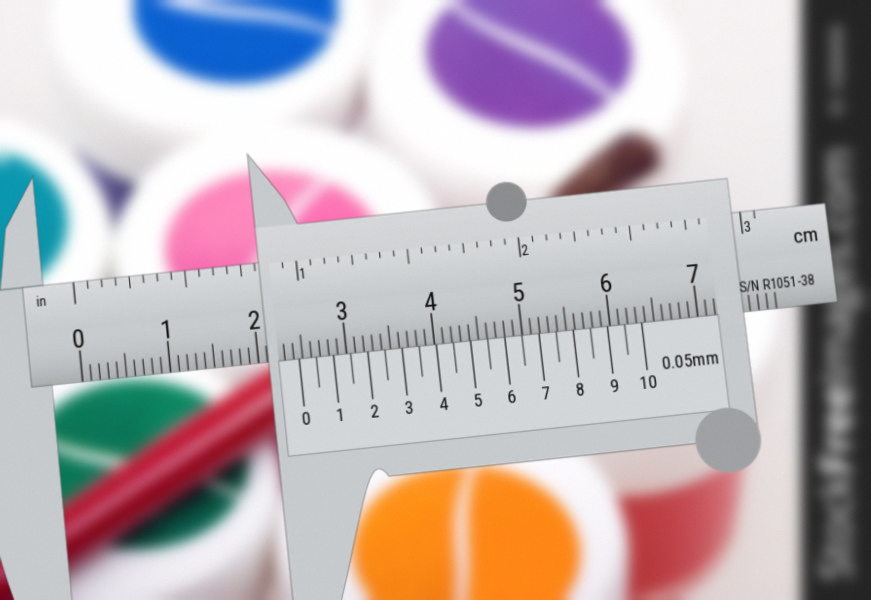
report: 24.6 (mm)
